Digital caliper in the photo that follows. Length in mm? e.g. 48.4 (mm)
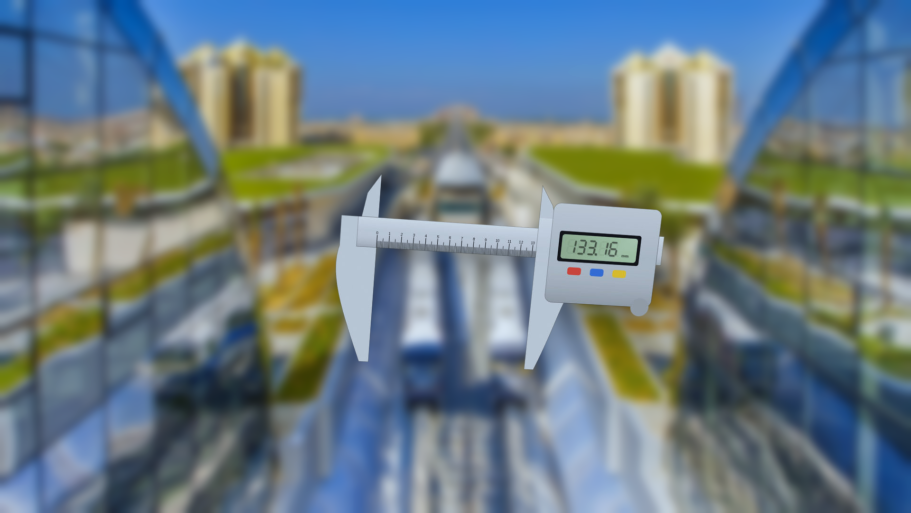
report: 133.16 (mm)
